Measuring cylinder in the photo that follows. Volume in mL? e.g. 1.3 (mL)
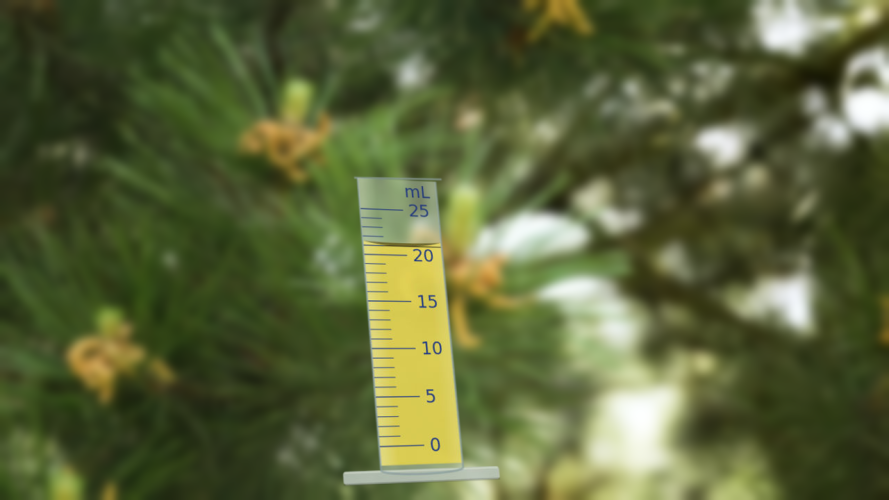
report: 21 (mL)
